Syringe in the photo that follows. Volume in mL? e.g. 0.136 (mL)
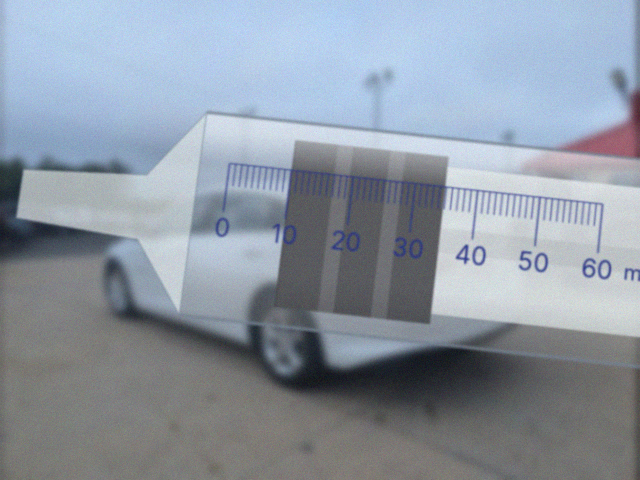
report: 10 (mL)
